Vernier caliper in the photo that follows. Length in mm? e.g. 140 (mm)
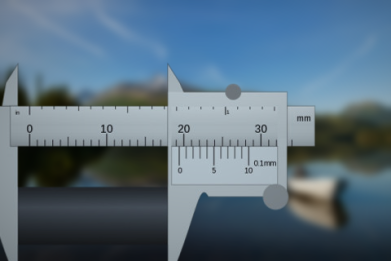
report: 19.4 (mm)
